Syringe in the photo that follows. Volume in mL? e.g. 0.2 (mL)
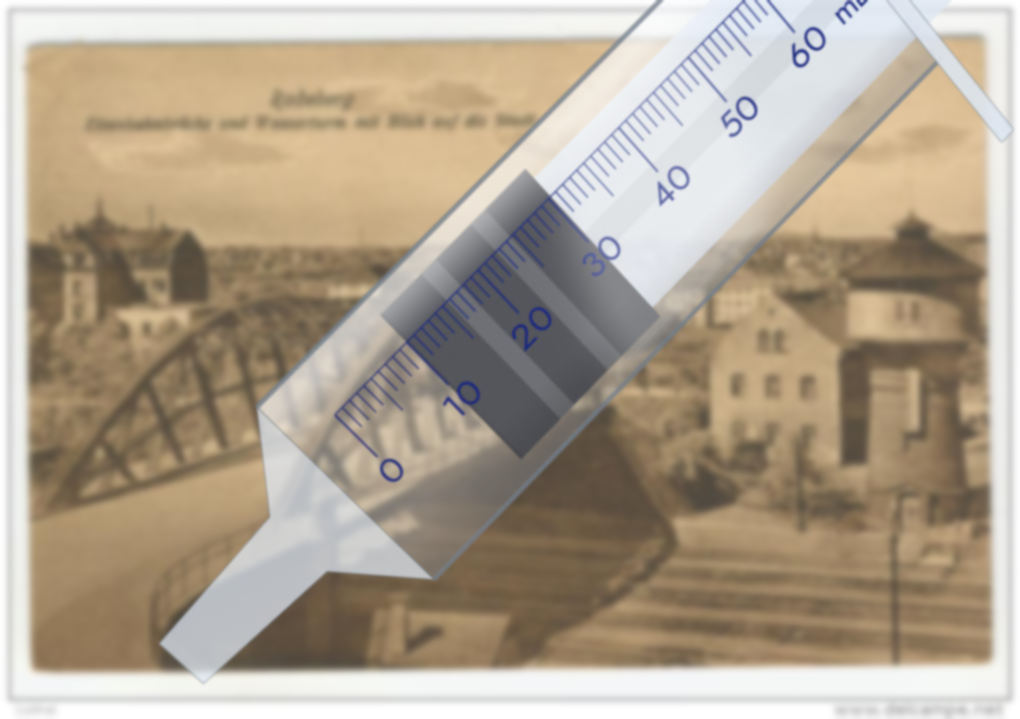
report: 10 (mL)
